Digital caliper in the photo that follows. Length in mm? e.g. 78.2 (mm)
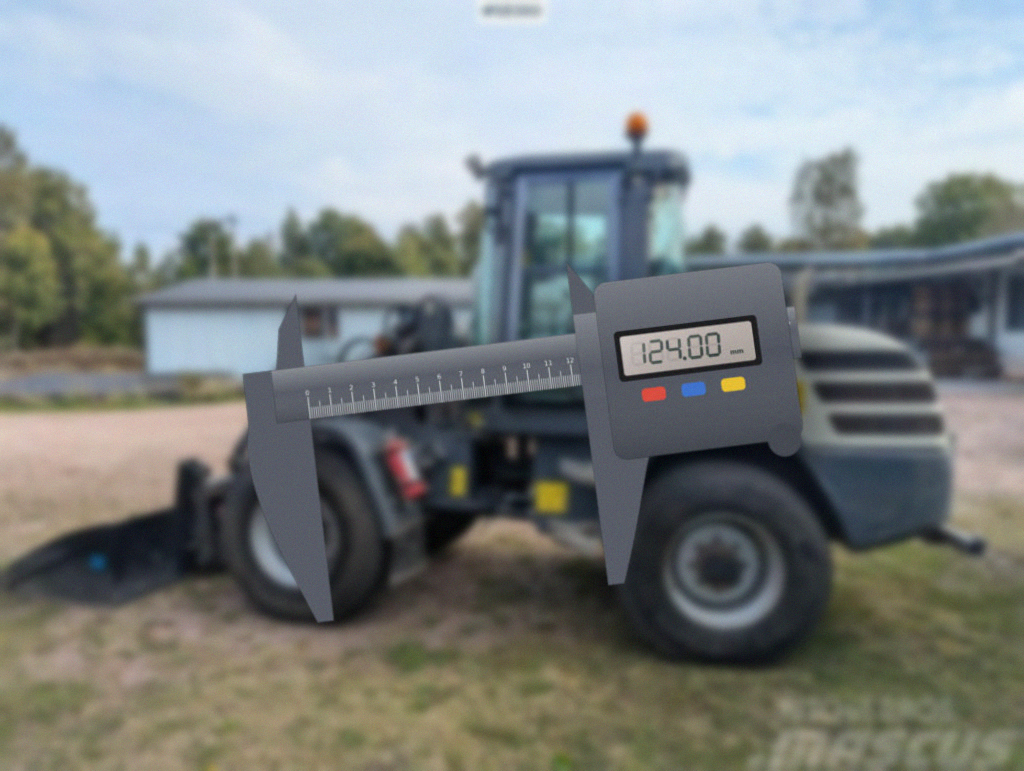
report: 124.00 (mm)
